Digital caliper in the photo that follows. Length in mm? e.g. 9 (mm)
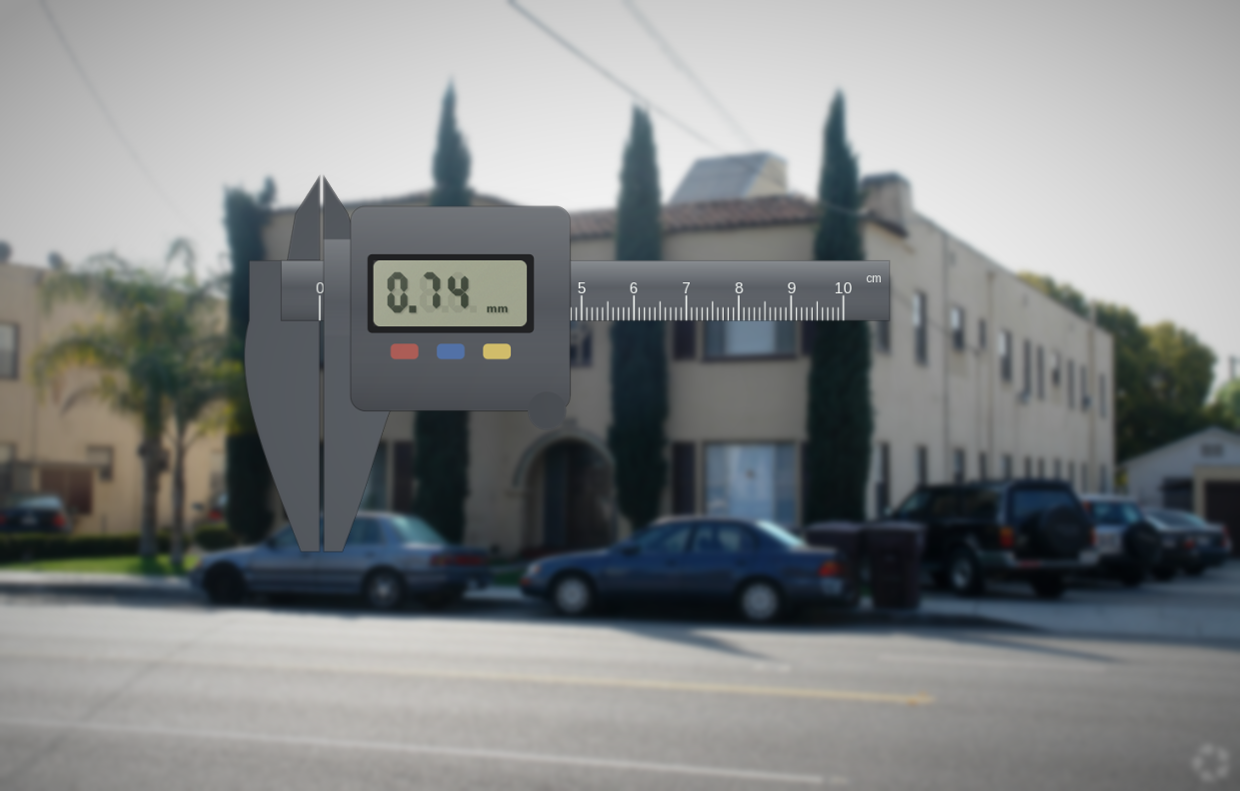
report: 0.74 (mm)
